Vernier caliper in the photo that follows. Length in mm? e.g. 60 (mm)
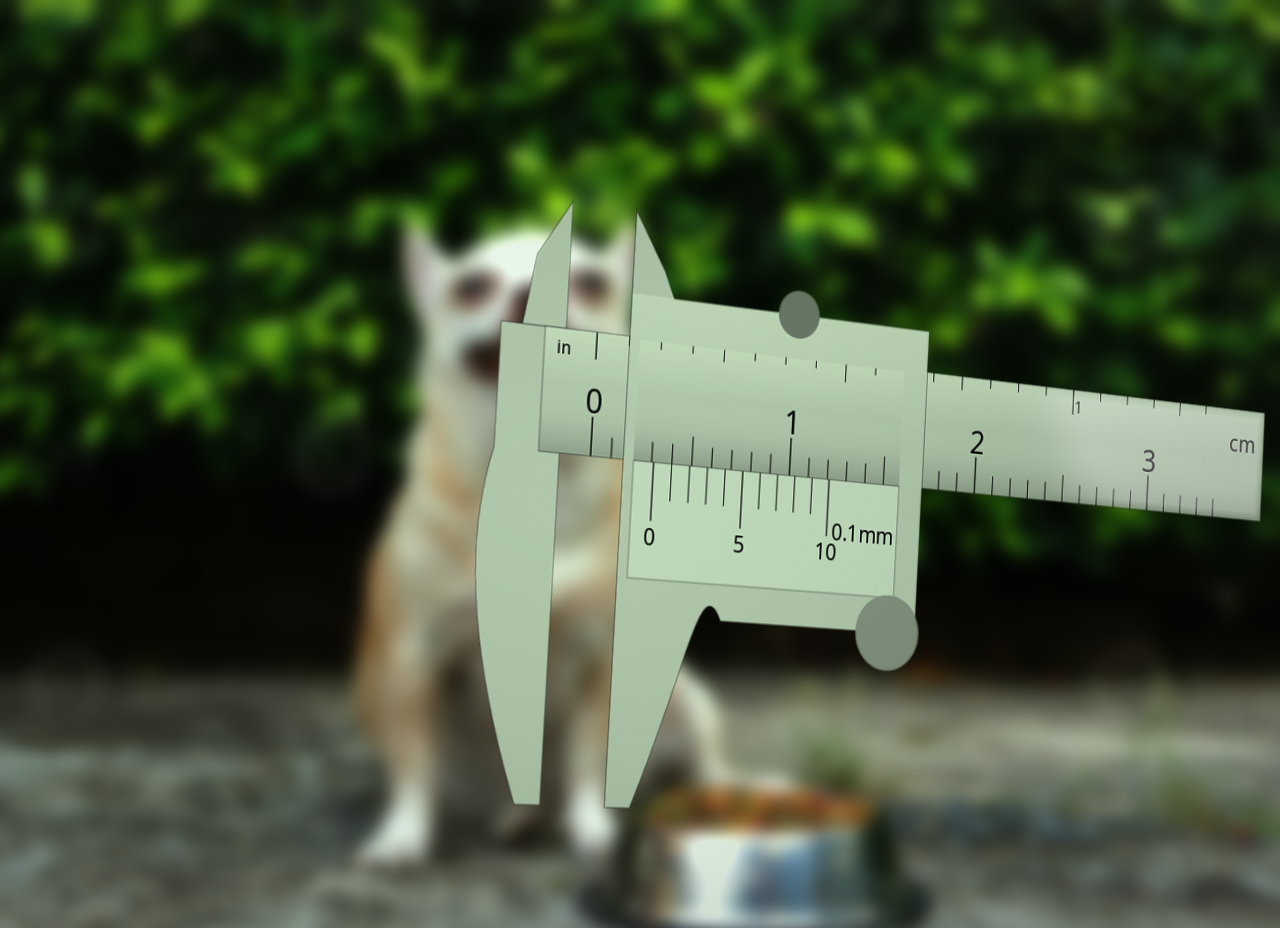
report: 3.1 (mm)
